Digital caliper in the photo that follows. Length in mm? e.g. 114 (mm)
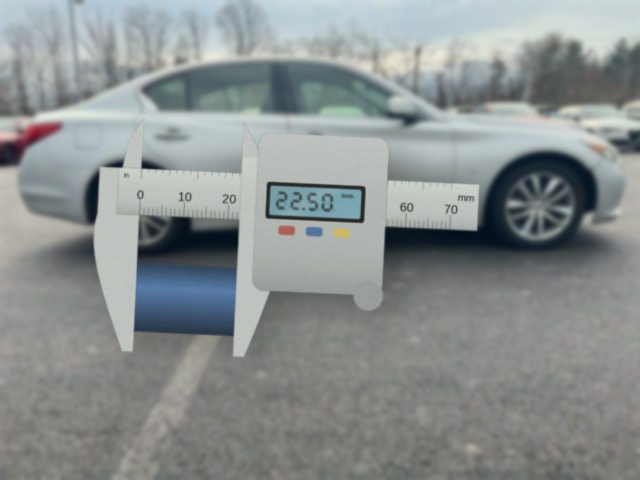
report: 22.50 (mm)
